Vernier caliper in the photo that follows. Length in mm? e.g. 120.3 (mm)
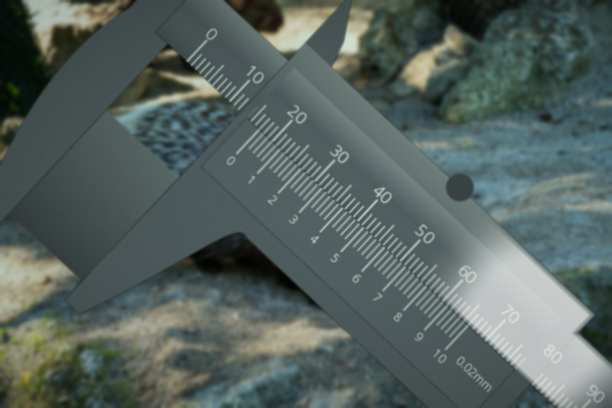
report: 17.0 (mm)
